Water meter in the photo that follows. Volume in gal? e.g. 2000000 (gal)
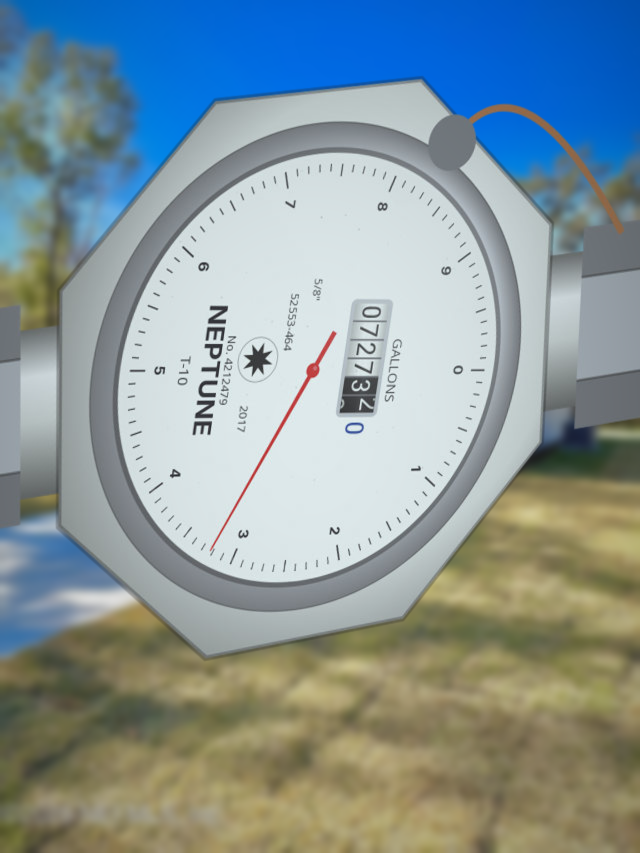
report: 727323.2 (gal)
